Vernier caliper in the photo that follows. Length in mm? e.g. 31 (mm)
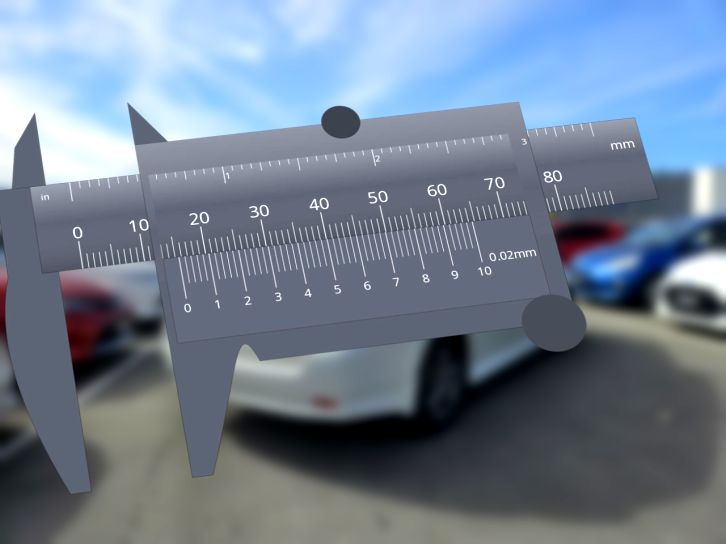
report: 15.6 (mm)
